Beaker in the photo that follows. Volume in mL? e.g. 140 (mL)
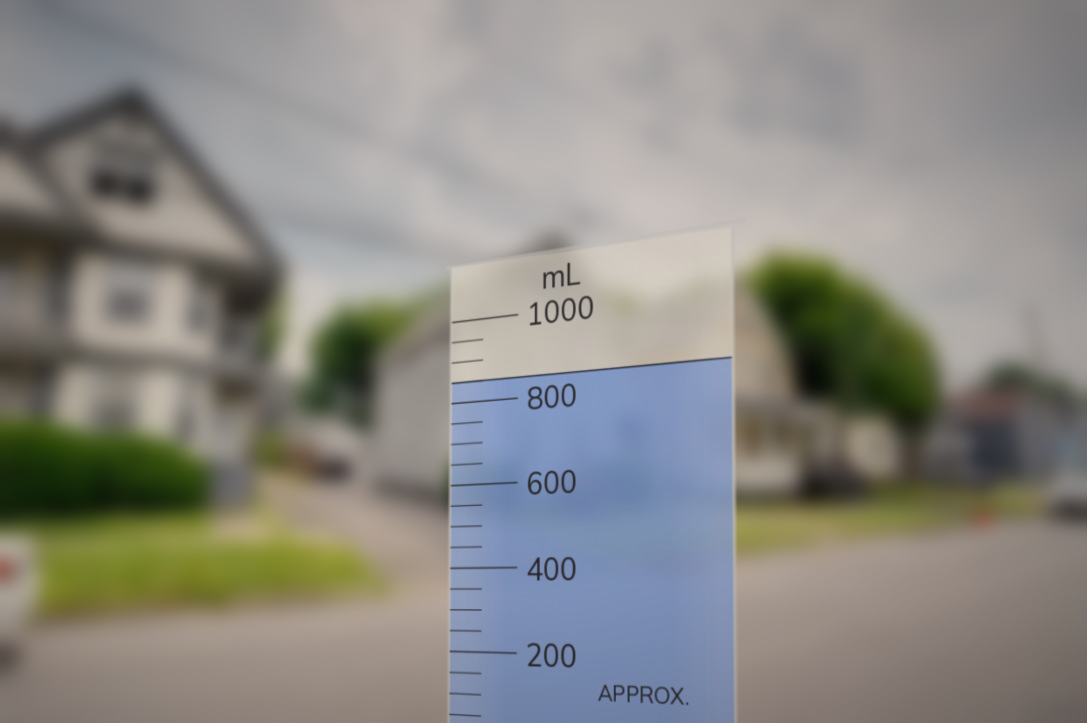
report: 850 (mL)
